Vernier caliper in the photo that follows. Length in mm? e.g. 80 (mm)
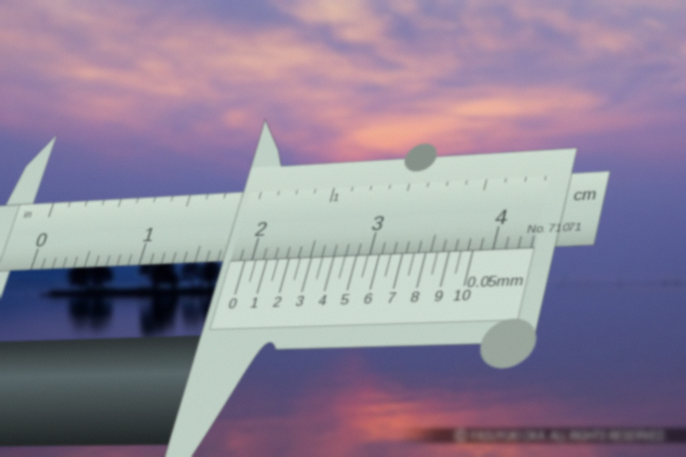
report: 19.4 (mm)
